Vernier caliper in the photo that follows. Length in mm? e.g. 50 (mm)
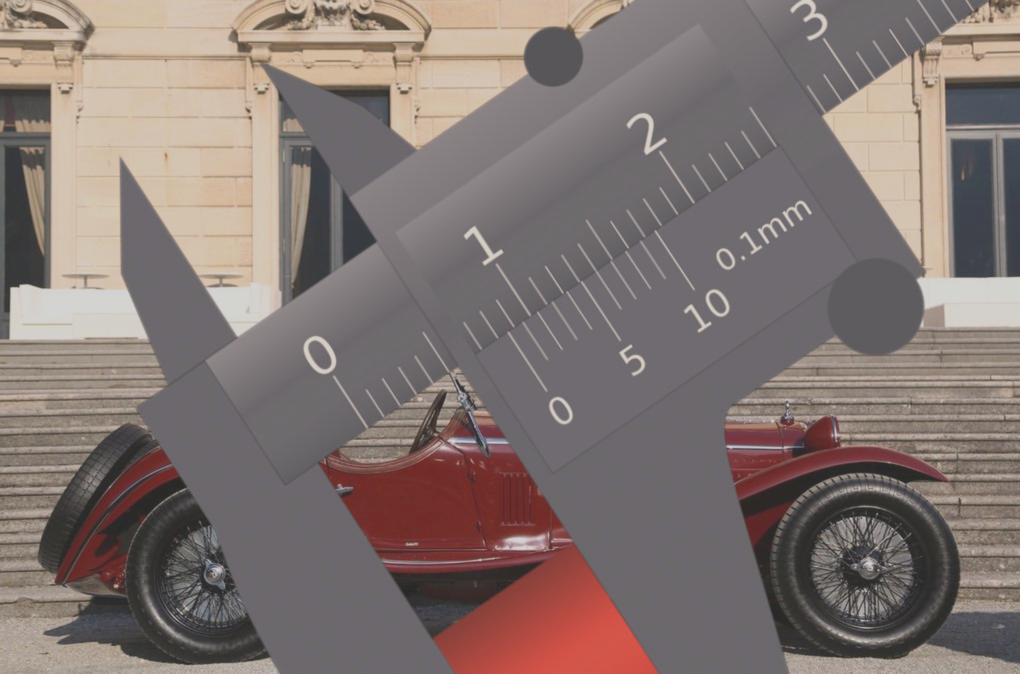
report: 8.6 (mm)
